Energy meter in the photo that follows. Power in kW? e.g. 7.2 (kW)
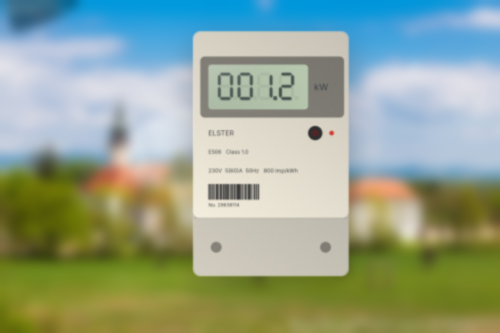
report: 1.2 (kW)
